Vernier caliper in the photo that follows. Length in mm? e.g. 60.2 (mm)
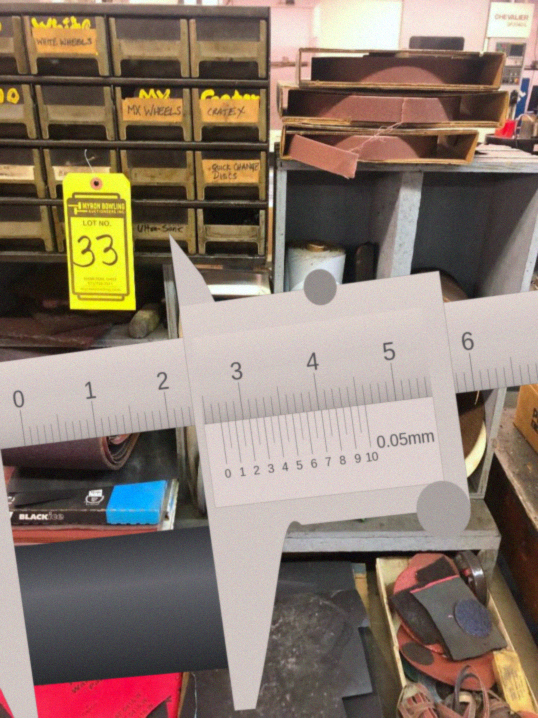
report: 27.0 (mm)
